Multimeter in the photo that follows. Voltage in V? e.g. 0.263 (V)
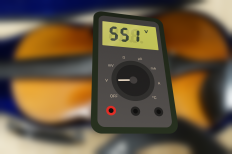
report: 551 (V)
